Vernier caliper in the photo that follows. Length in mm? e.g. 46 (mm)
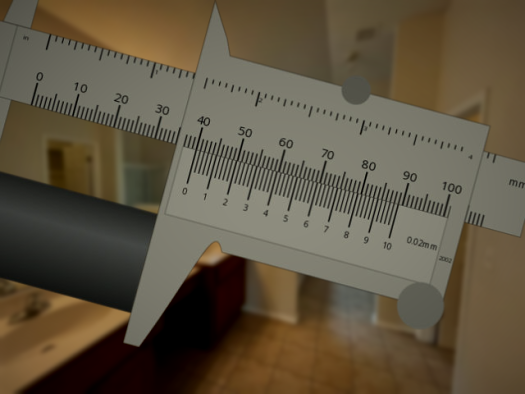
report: 40.0 (mm)
